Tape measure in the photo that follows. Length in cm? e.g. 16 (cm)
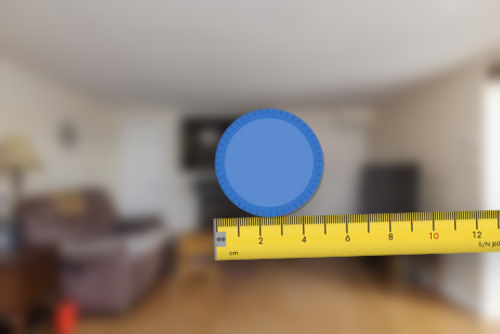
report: 5 (cm)
